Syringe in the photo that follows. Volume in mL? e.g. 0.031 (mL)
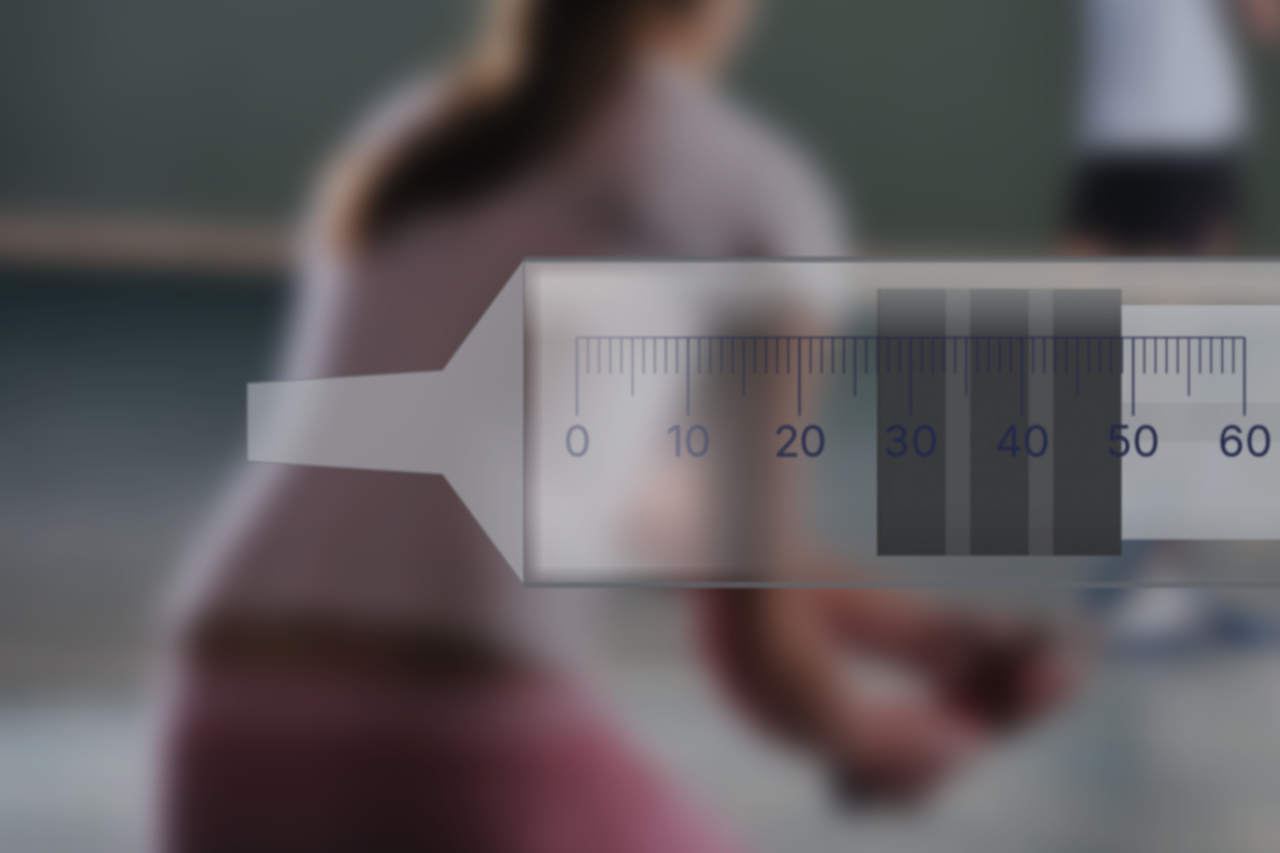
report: 27 (mL)
